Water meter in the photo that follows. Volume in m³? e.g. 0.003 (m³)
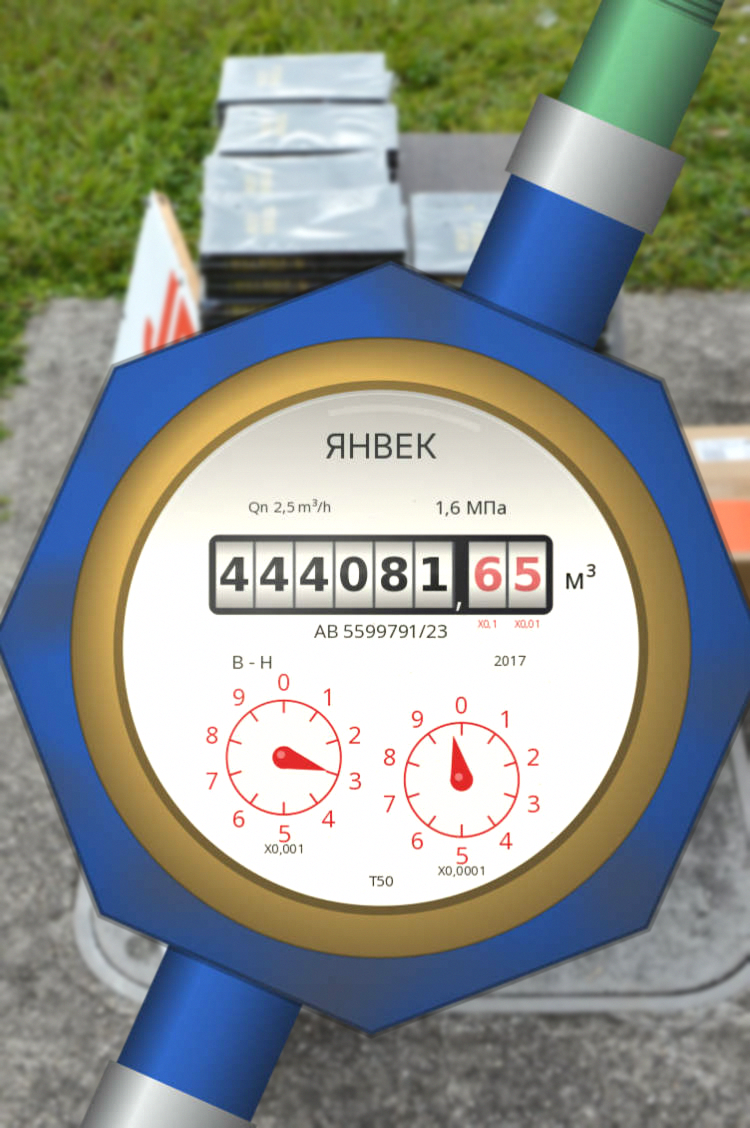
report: 444081.6529 (m³)
